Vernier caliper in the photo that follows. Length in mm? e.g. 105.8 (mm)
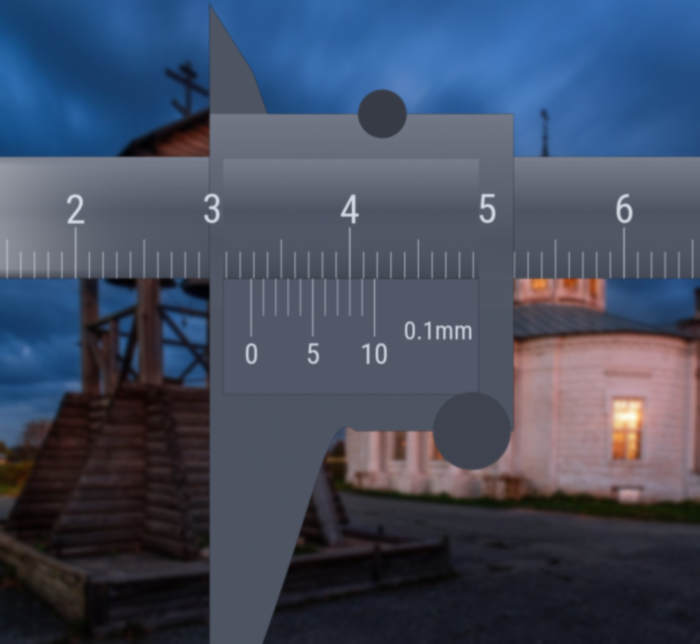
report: 32.8 (mm)
